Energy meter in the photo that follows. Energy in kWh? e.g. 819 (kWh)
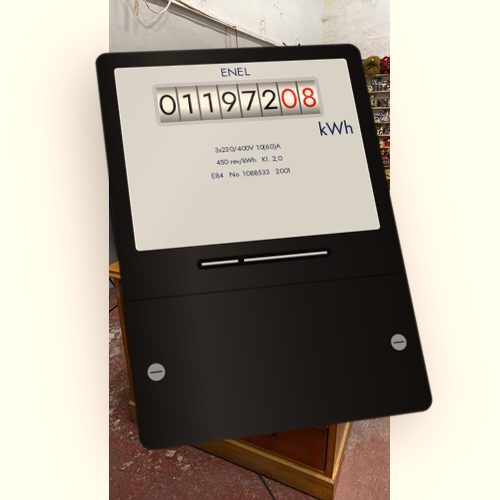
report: 11972.08 (kWh)
